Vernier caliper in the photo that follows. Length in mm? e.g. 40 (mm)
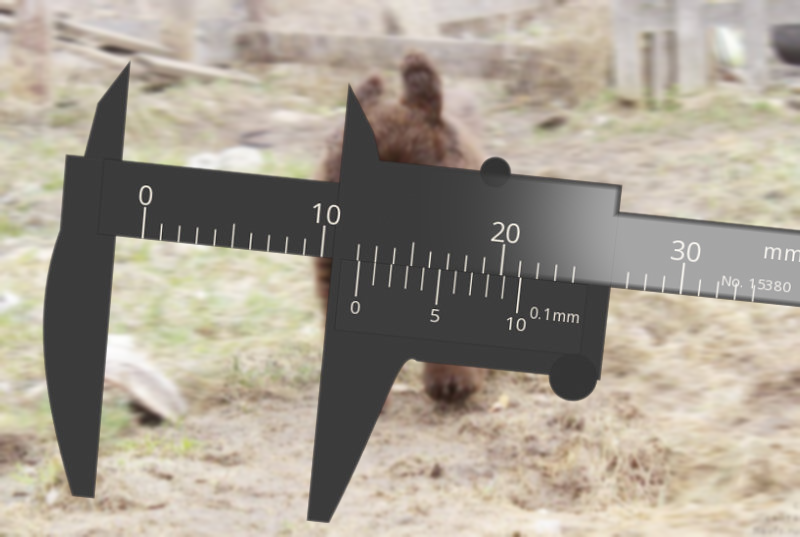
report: 12.1 (mm)
